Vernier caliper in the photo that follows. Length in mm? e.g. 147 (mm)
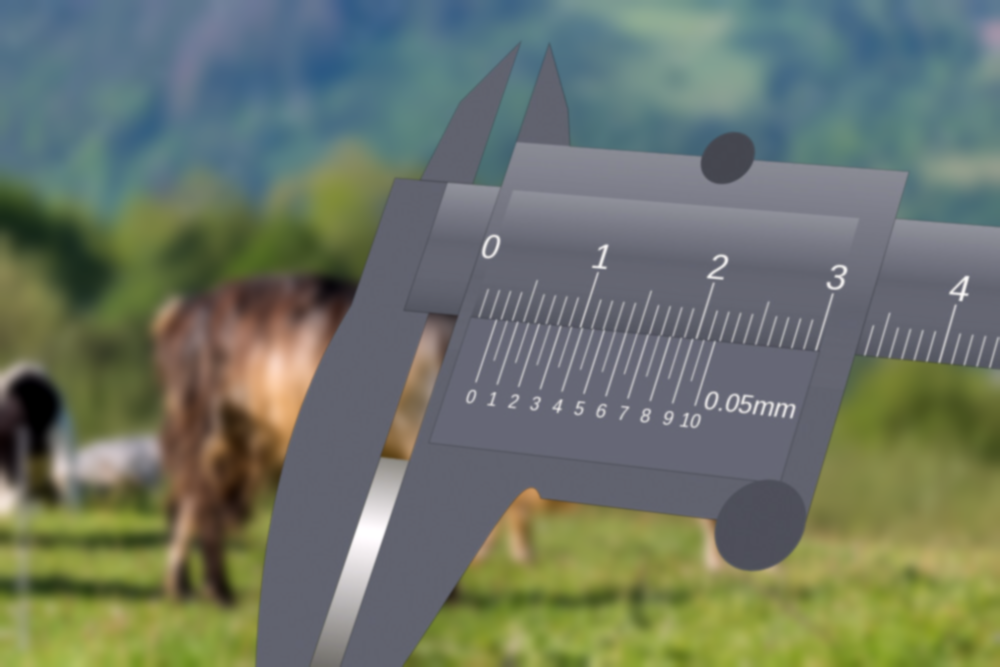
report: 2.6 (mm)
